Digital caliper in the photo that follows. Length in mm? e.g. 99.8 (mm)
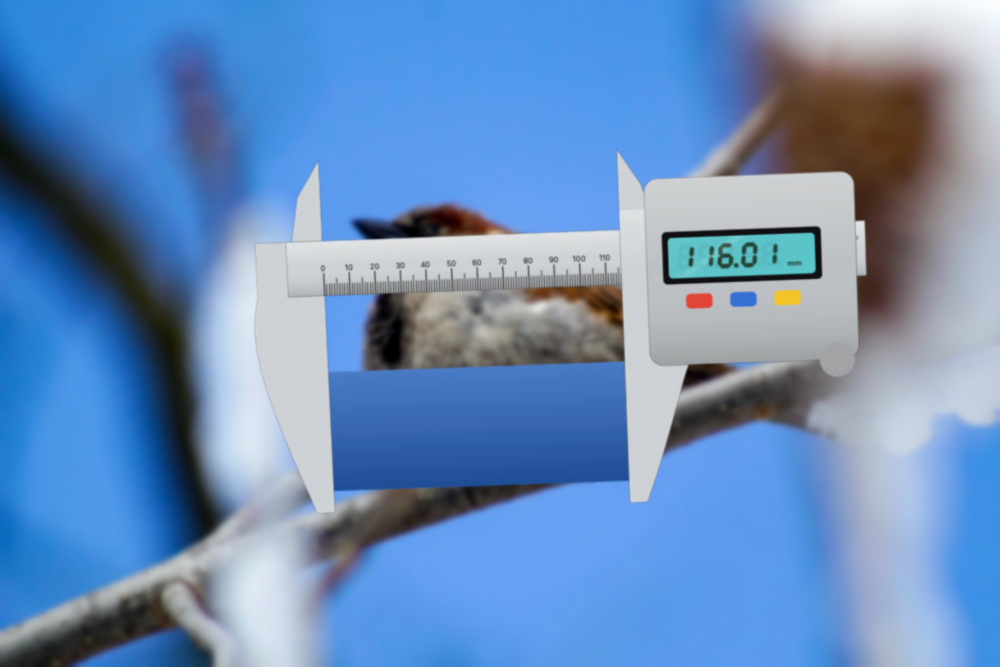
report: 116.01 (mm)
